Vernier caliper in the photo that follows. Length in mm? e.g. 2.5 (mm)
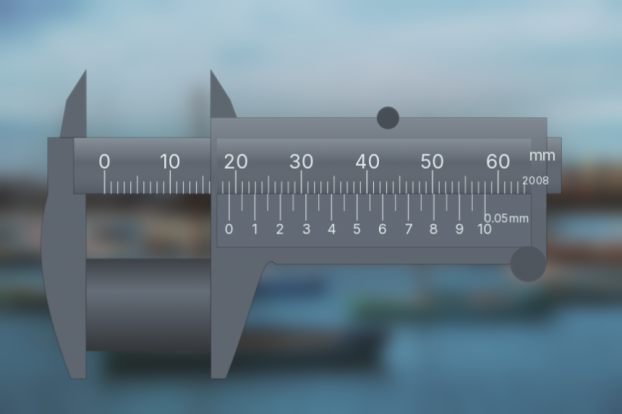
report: 19.0 (mm)
